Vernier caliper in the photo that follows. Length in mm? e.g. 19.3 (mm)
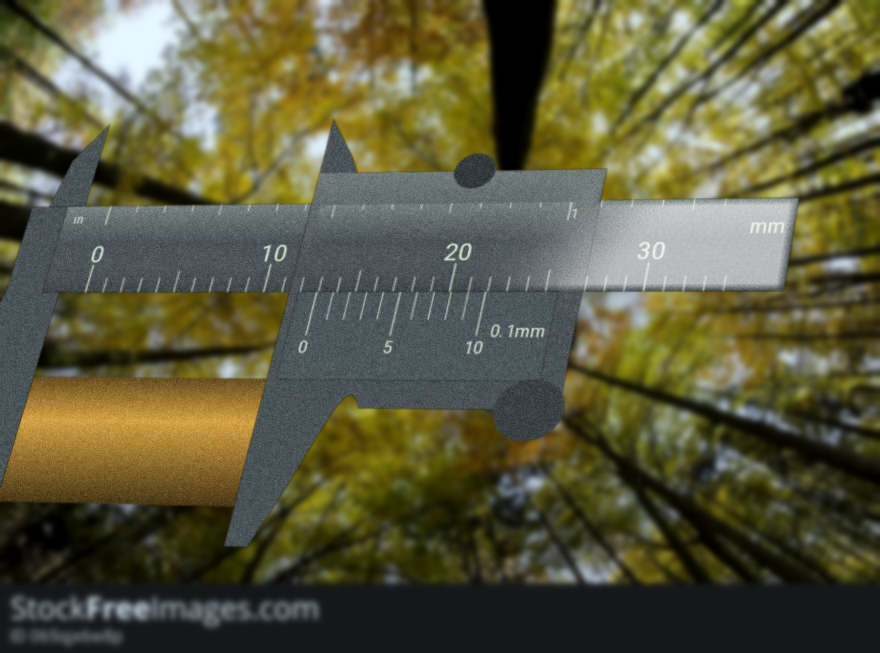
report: 12.9 (mm)
